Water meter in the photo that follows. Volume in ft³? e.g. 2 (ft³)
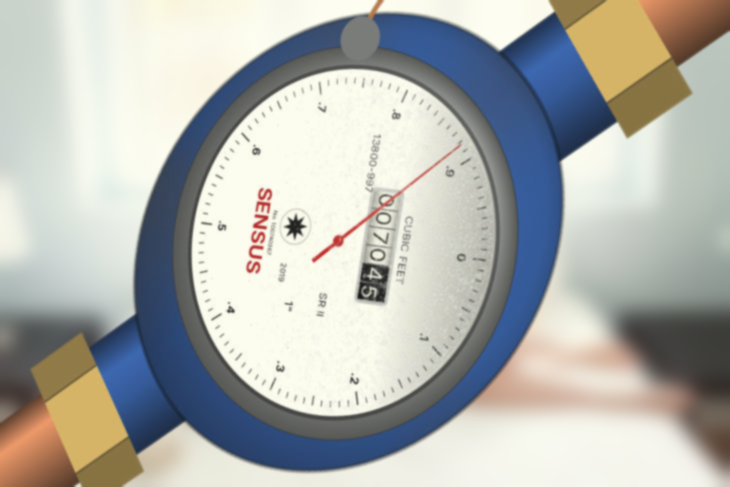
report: 7044.88 (ft³)
